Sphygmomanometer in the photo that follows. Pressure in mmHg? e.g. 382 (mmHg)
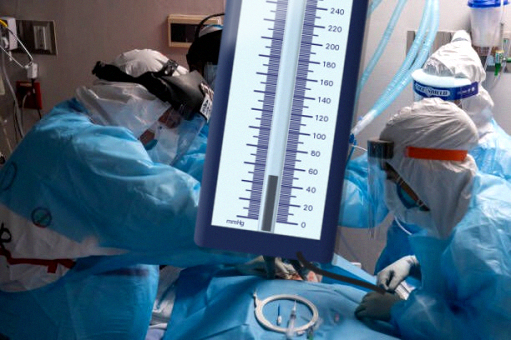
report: 50 (mmHg)
